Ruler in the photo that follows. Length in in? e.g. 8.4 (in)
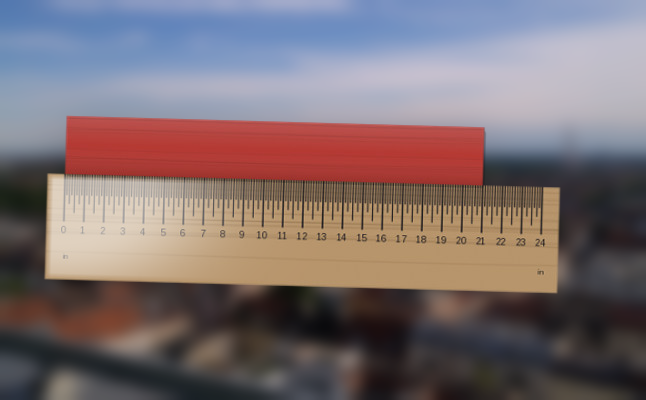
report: 21 (in)
